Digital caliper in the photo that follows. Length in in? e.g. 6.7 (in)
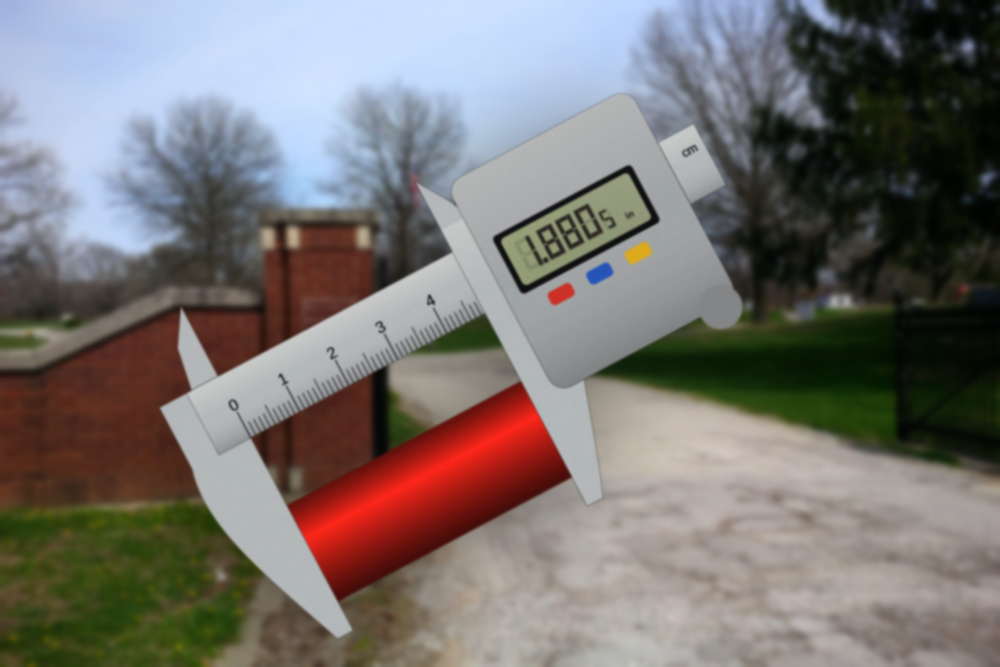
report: 1.8805 (in)
